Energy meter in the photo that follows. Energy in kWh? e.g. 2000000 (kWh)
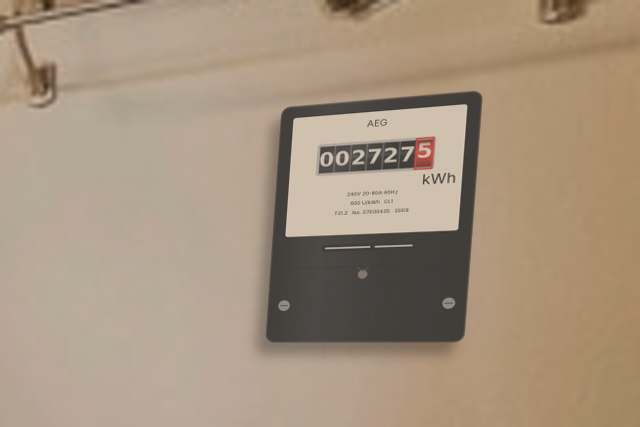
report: 2727.5 (kWh)
